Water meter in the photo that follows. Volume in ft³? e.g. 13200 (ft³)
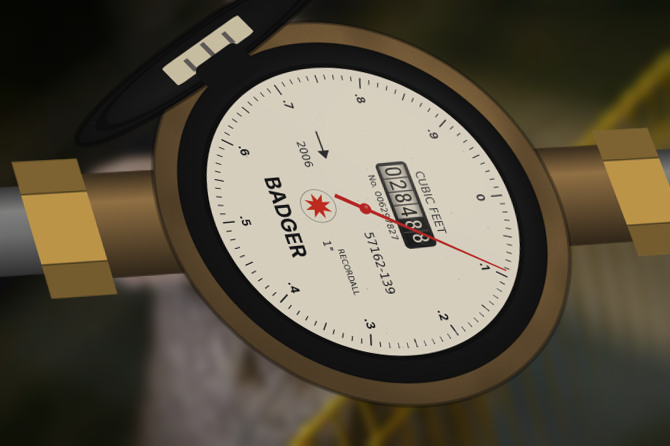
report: 28488.09 (ft³)
